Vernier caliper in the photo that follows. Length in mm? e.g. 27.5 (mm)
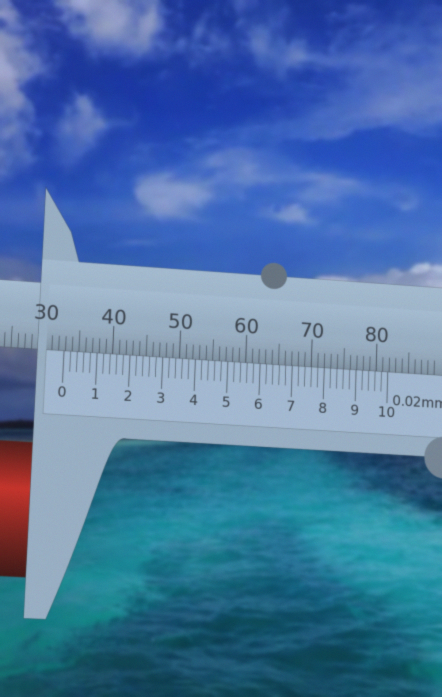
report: 32.8 (mm)
